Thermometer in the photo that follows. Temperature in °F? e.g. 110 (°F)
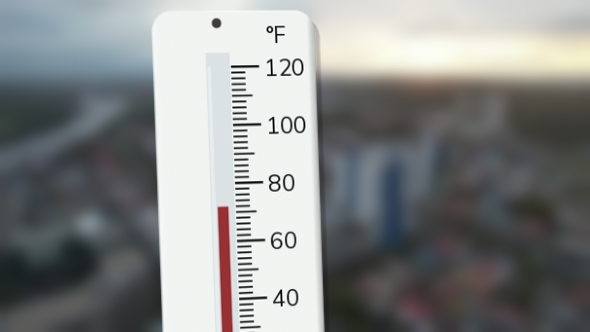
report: 72 (°F)
